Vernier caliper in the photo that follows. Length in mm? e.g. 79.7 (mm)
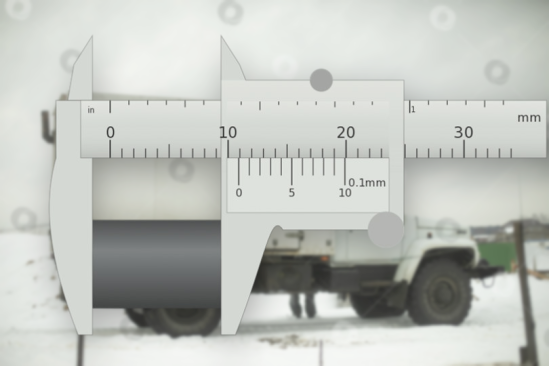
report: 10.9 (mm)
